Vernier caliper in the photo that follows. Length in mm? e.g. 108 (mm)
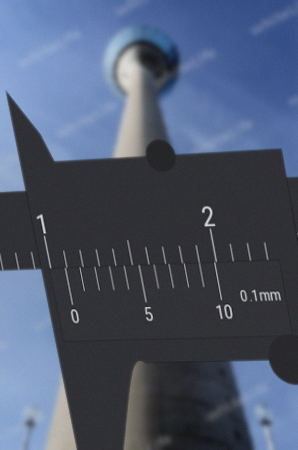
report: 10.9 (mm)
